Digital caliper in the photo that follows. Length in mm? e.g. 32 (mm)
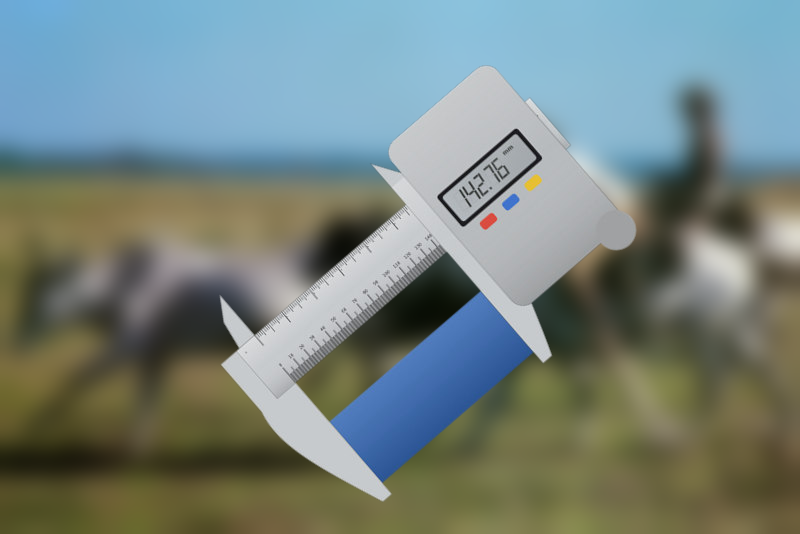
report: 142.76 (mm)
